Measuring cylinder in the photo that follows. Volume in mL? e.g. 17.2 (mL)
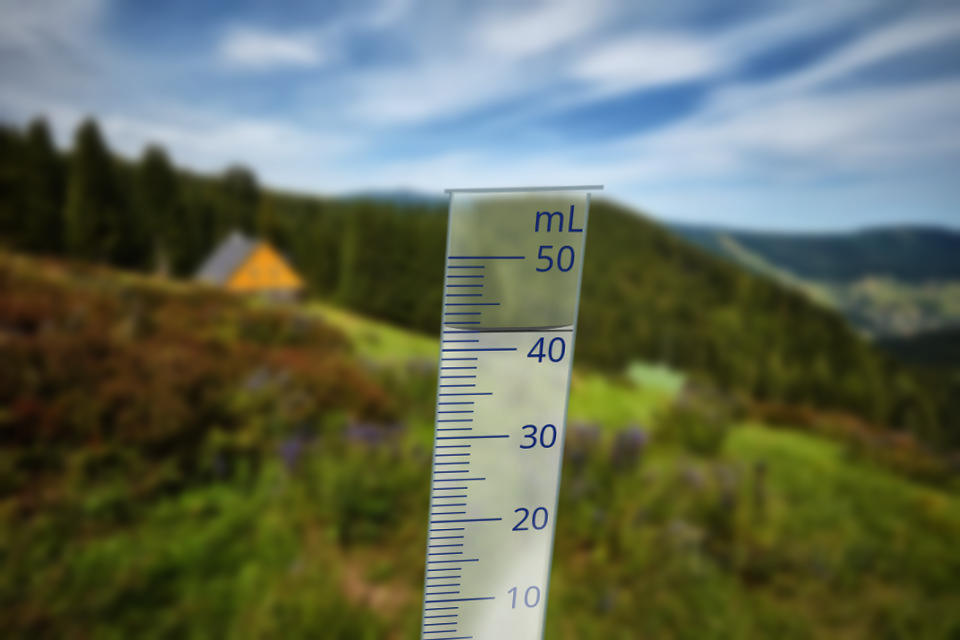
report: 42 (mL)
